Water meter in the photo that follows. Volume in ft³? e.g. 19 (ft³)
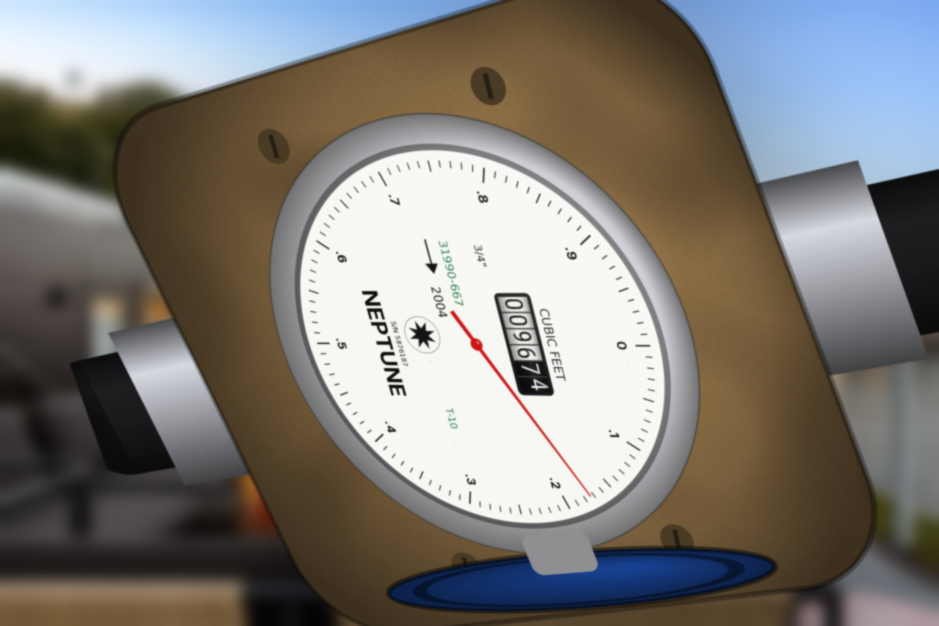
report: 9674.17 (ft³)
